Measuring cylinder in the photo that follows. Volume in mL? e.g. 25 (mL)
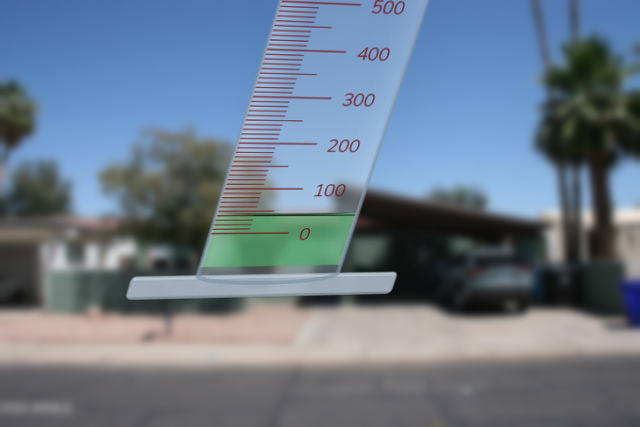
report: 40 (mL)
